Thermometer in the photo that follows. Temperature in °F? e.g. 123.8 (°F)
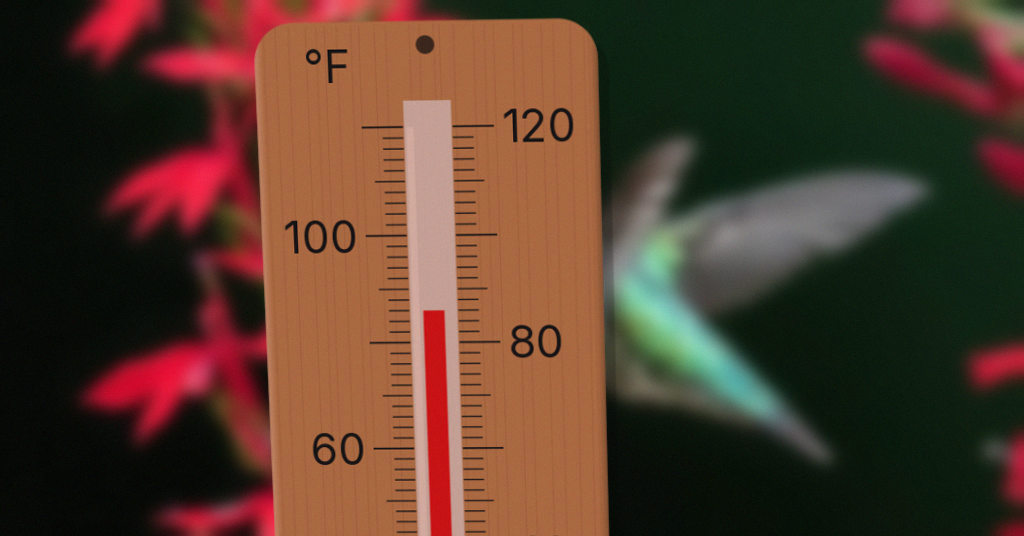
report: 86 (°F)
